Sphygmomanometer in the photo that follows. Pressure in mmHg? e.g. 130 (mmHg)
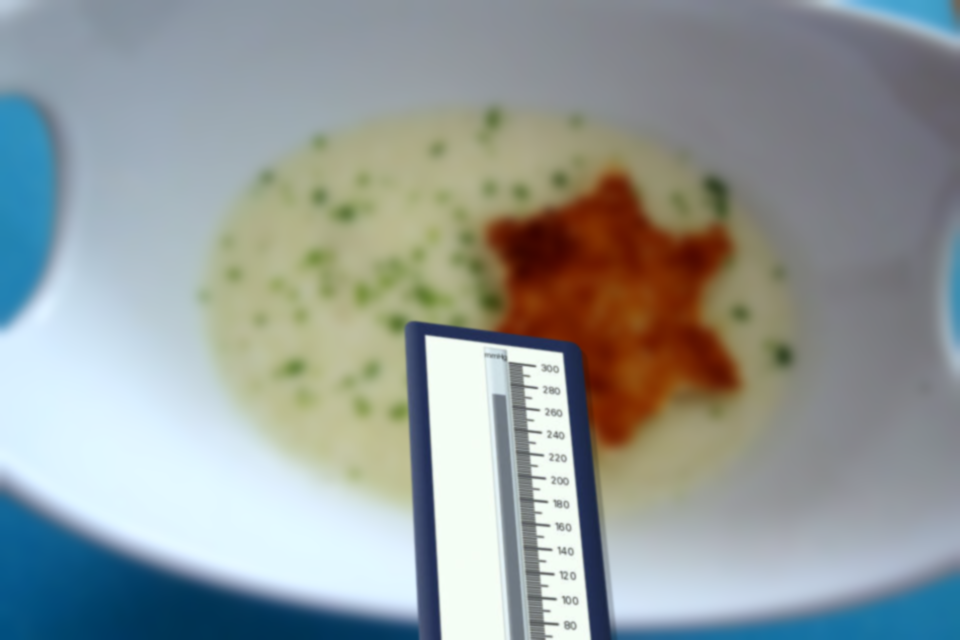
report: 270 (mmHg)
